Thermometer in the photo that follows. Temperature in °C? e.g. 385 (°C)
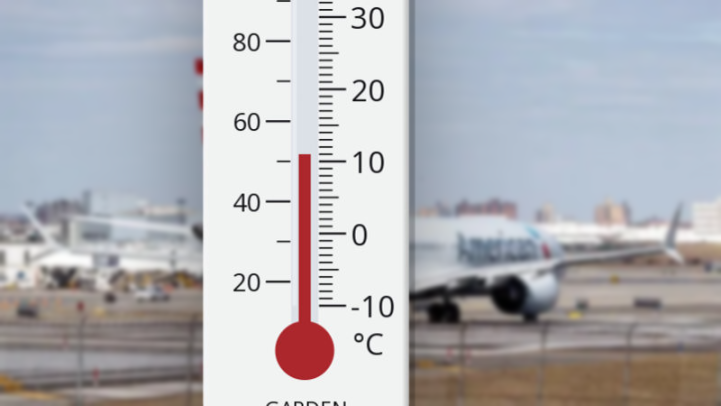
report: 11 (°C)
